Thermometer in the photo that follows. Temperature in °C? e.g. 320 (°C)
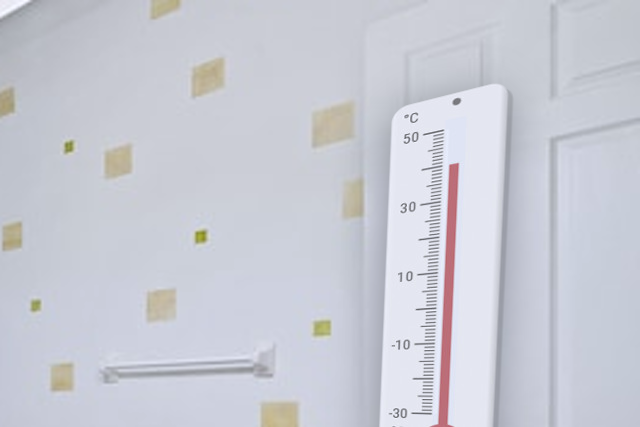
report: 40 (°C)
